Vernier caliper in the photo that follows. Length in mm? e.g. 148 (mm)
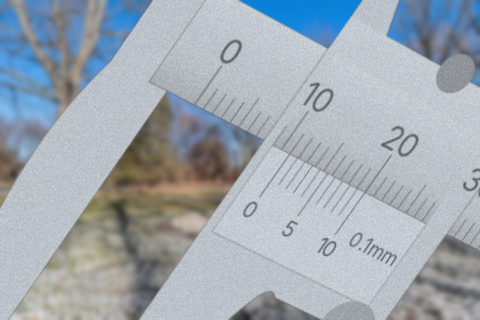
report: 11.0 (mm)
